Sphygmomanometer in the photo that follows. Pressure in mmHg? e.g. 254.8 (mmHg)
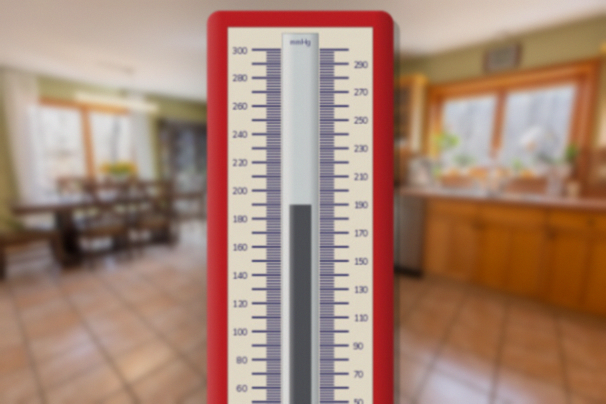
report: 190 (mmHg)
